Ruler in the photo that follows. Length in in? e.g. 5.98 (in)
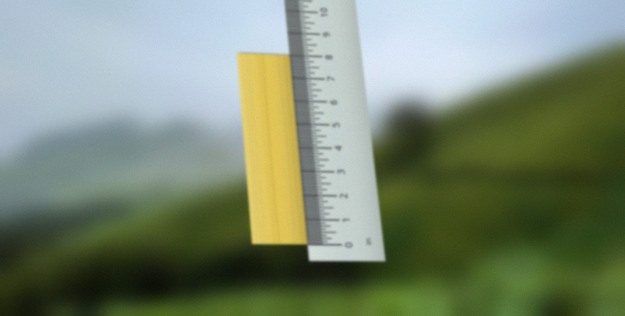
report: 8 (in)
